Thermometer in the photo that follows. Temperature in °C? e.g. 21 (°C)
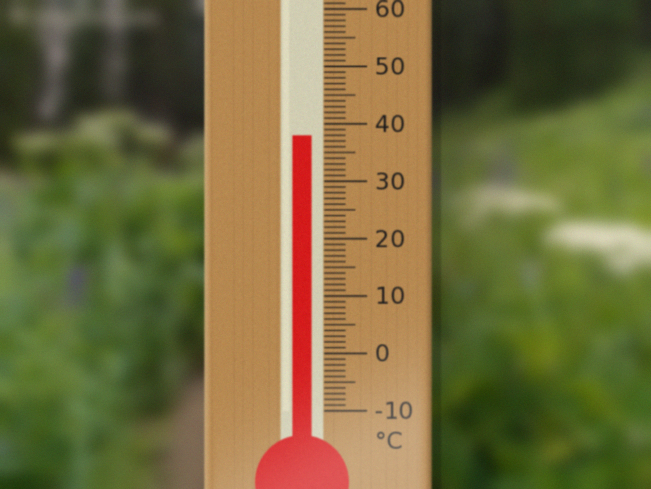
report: 38 (°C)
